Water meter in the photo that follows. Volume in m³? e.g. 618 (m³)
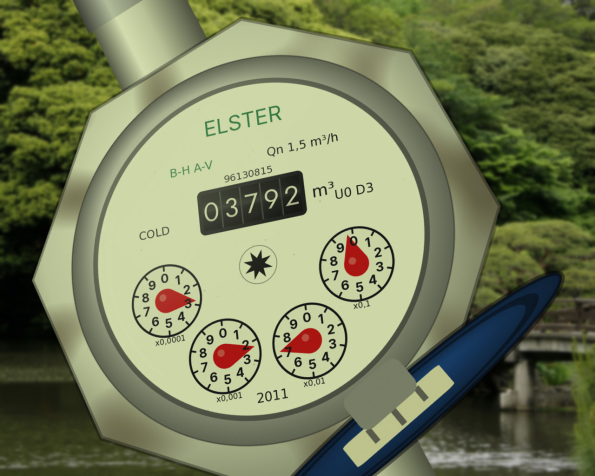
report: 3791.9722 (m³)
